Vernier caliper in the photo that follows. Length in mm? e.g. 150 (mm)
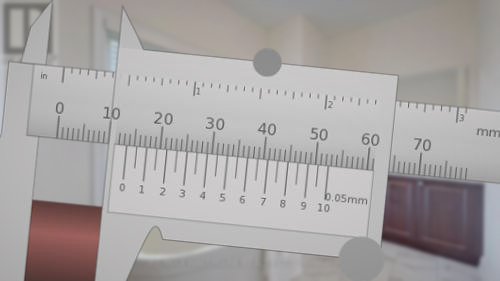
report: 13.5 (mm)
